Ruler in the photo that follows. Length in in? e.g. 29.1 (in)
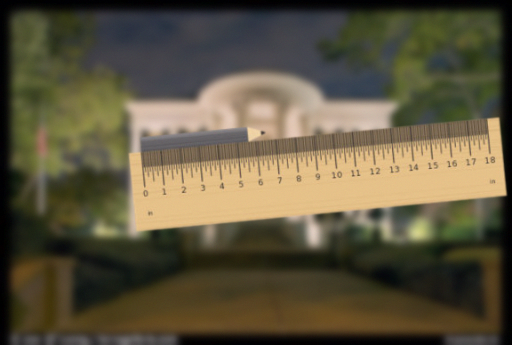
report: 6.5 (in)
